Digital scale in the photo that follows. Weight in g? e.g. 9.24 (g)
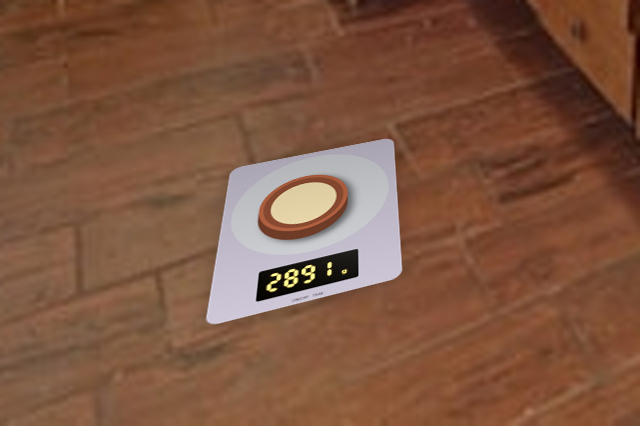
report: 2891 (g)
